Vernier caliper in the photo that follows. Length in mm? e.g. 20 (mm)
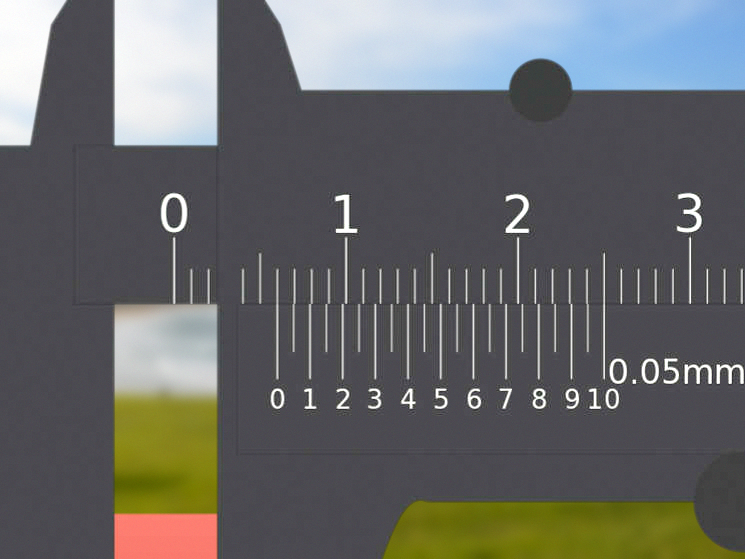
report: 6.0 (mm)
